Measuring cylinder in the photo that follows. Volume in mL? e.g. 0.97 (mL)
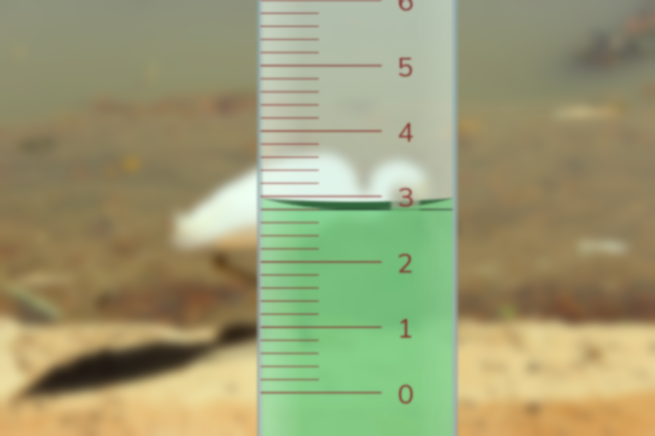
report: 2.8 (mL)
